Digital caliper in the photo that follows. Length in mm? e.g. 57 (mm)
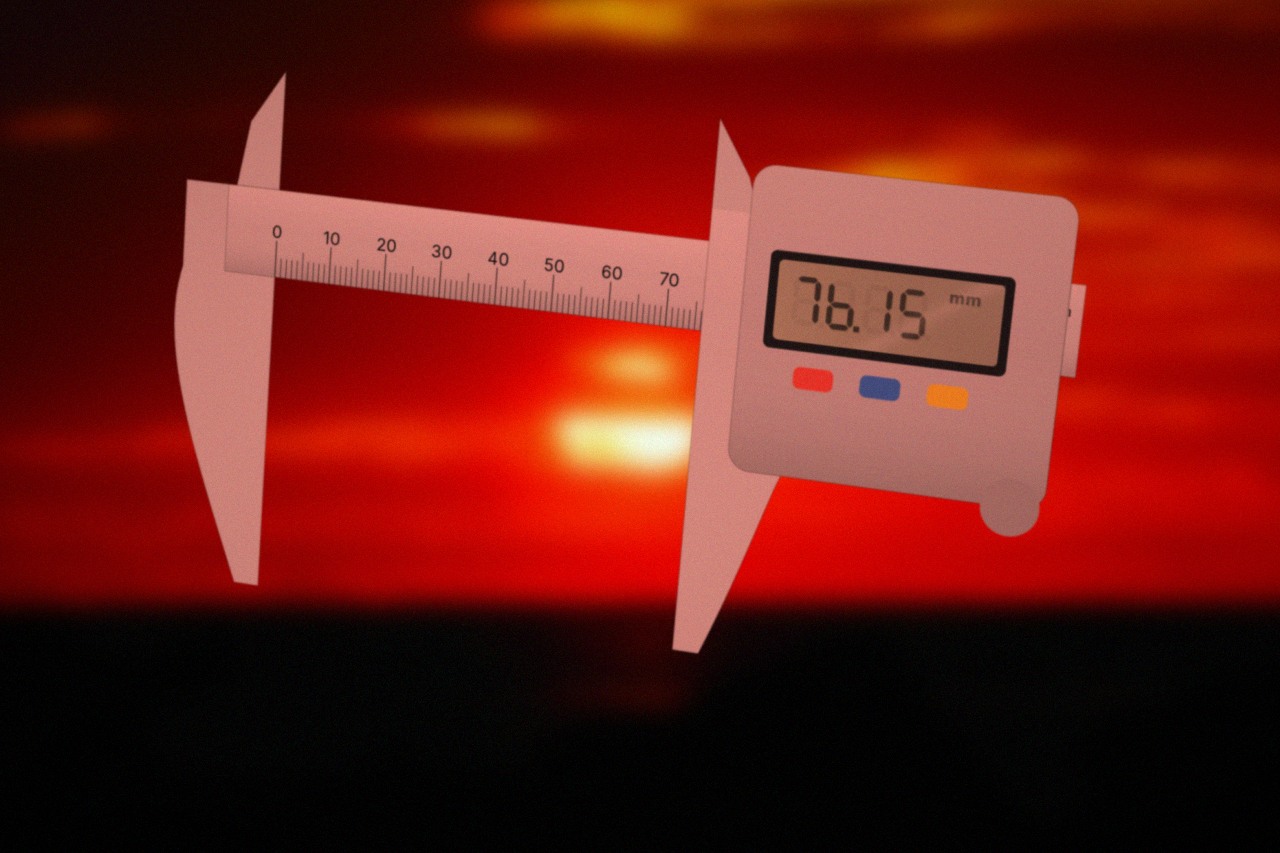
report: 76.15 (mm)
